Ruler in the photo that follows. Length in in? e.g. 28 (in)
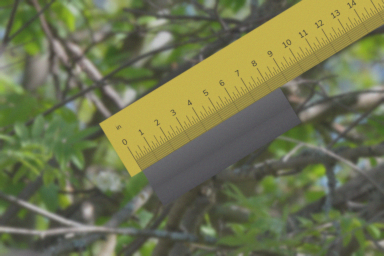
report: 8.5 (in)
